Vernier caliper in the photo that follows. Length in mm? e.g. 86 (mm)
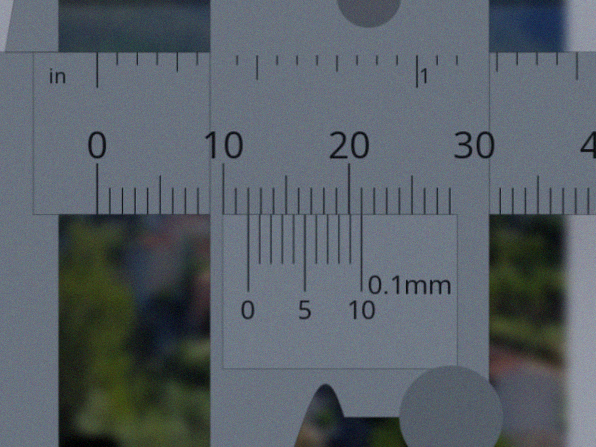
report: 12.0 (mm)
